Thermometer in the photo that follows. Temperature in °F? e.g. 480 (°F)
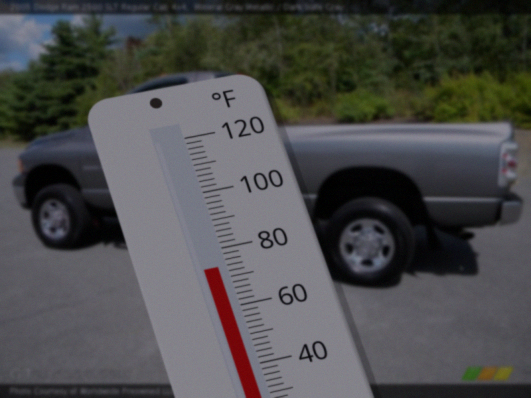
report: 74 (°F)
